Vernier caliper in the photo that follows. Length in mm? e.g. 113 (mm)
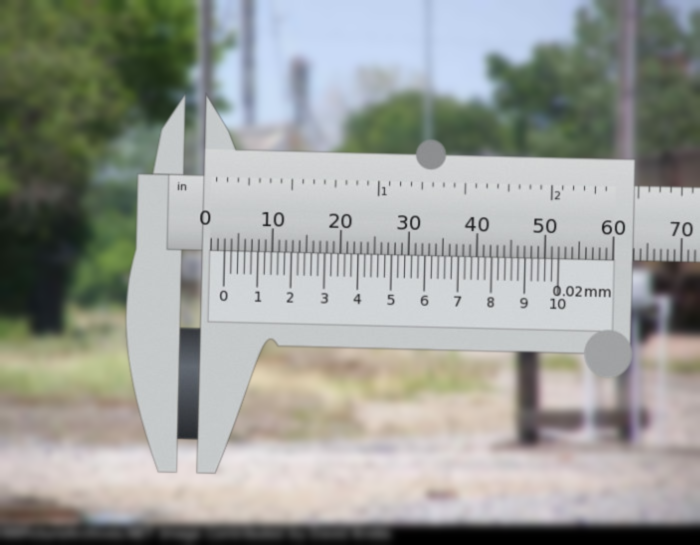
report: 3.0 (mm)
